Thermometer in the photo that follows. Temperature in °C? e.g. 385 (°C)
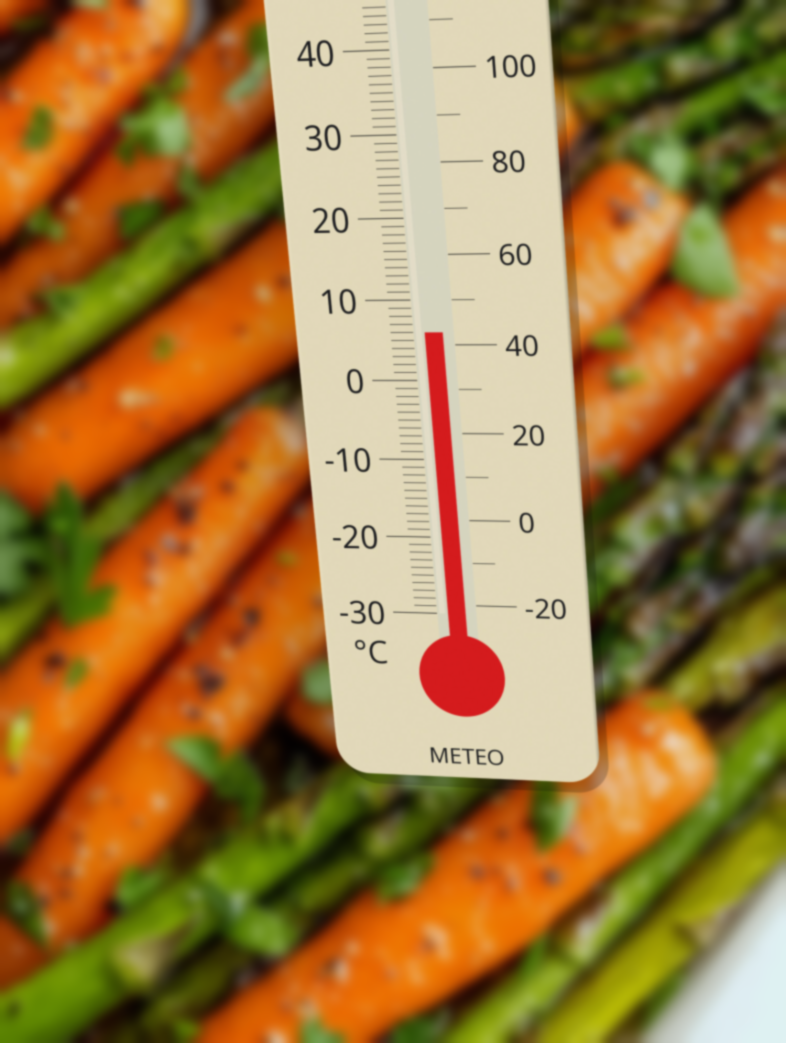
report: 6 (°C)
